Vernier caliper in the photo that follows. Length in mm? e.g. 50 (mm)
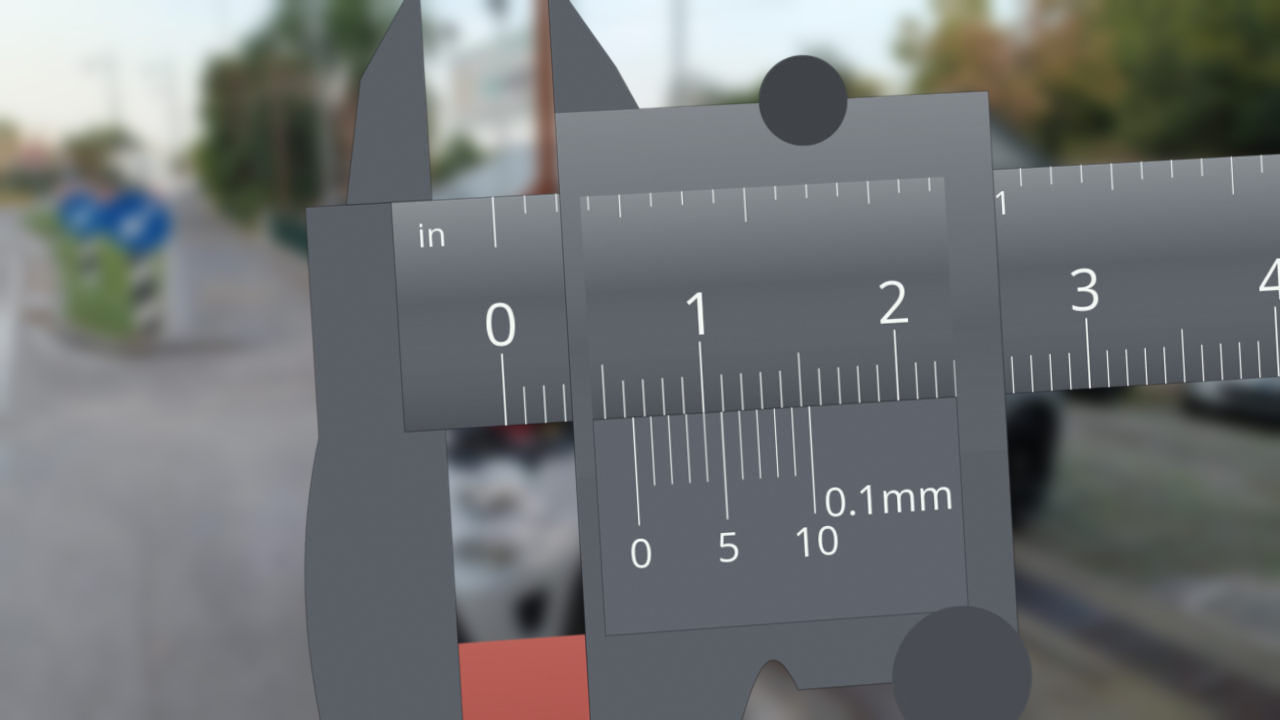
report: 6.4 (mm)
